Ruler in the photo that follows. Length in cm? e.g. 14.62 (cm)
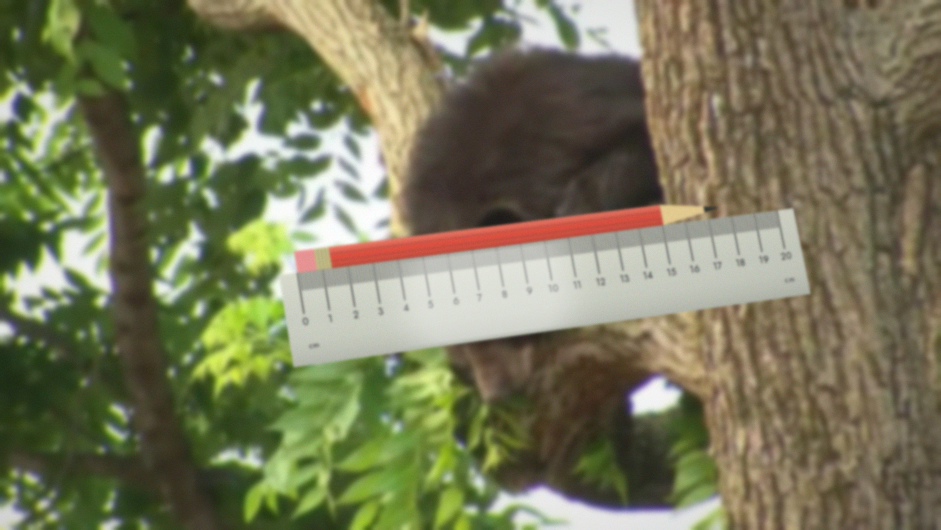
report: 17.5 (cm)
